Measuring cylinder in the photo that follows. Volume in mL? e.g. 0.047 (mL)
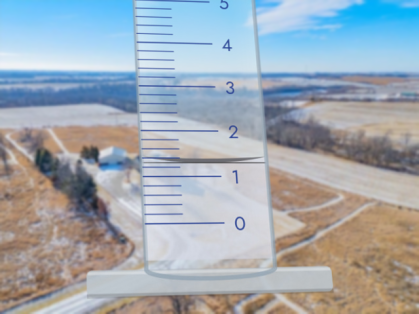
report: 1.3 (mL)
